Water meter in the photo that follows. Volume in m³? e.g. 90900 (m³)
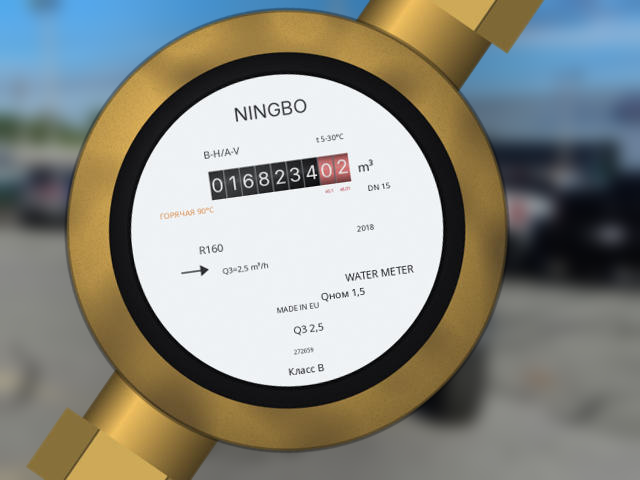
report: 168234.02 (m³)
